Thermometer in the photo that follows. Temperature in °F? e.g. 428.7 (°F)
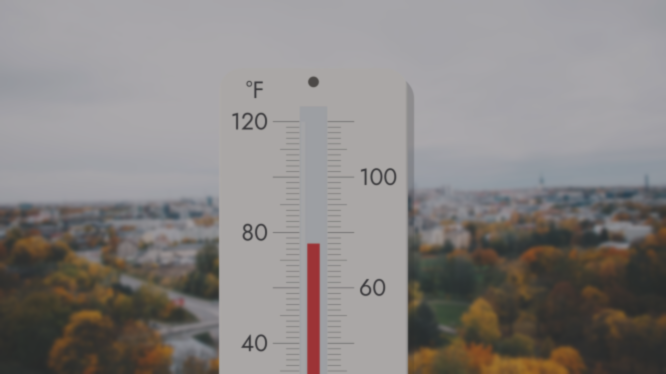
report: 76 (°F)
